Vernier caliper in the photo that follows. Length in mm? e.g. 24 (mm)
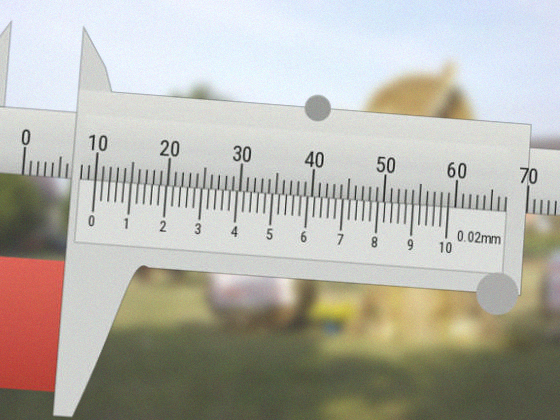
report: 10.0 (mm)
